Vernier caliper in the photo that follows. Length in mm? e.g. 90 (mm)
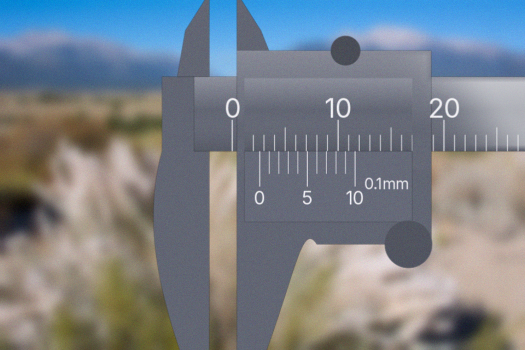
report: 2.6 (mm)
